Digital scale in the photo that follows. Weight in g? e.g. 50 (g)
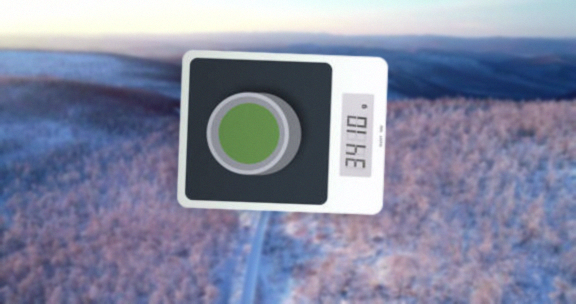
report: 3410 (g)
